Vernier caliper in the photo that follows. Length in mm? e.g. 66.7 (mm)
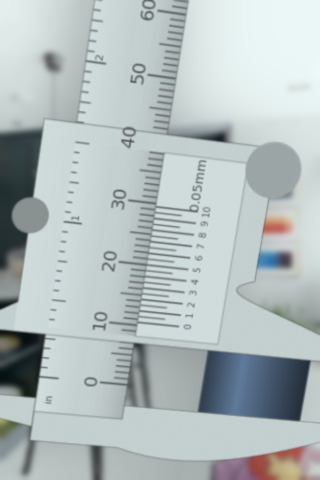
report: 10.5 (mm)
